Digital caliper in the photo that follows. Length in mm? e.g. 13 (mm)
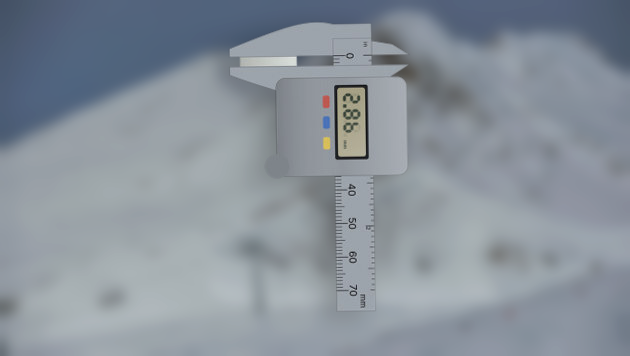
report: 2.86 (mm)
